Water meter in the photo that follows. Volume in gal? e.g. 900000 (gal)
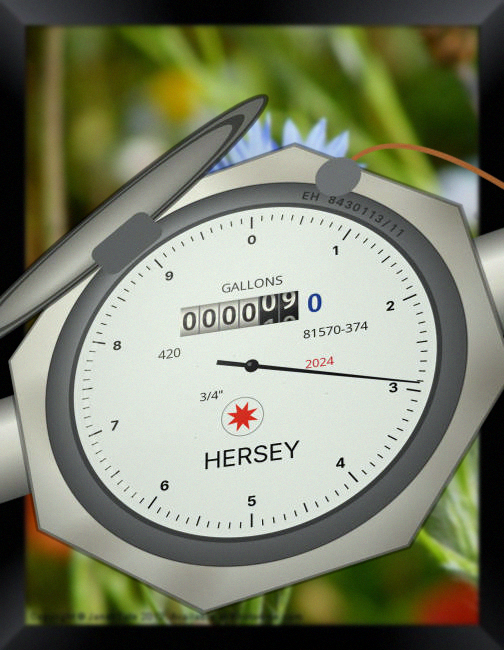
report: 92.9 (gal)
